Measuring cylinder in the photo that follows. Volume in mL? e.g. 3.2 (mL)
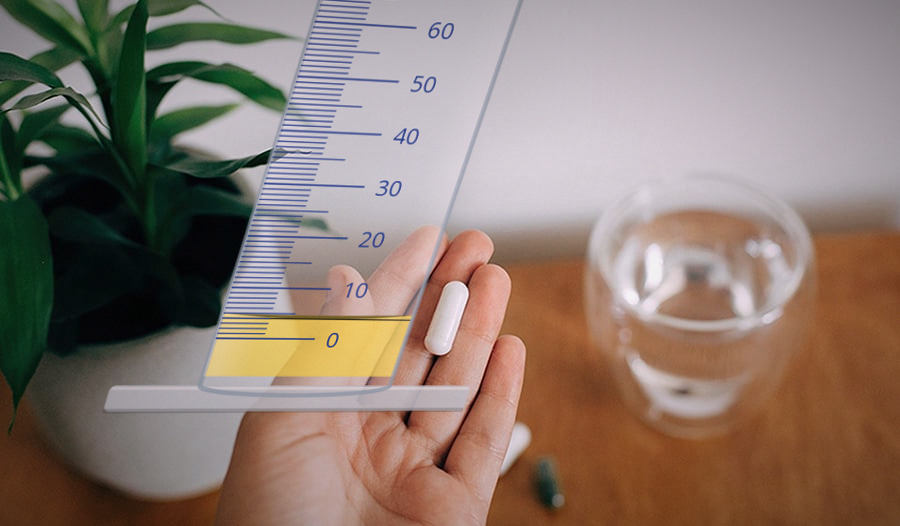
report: 4 (mL)
